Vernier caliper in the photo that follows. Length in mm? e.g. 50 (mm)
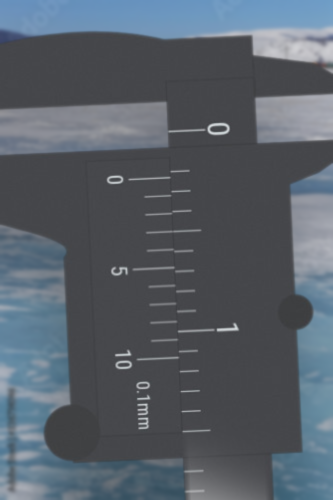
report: 2.3 (mm)
